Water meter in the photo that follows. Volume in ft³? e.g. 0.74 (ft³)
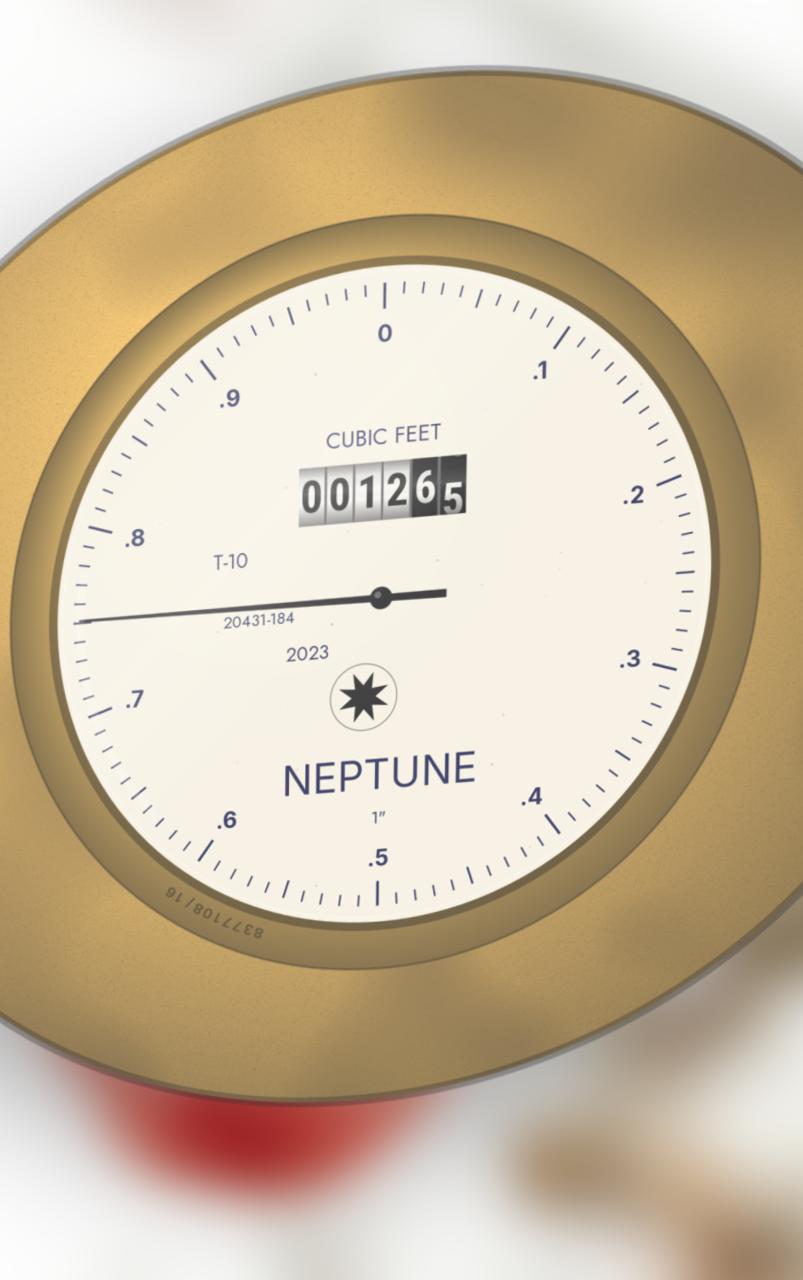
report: 1264.75 (ft³)
